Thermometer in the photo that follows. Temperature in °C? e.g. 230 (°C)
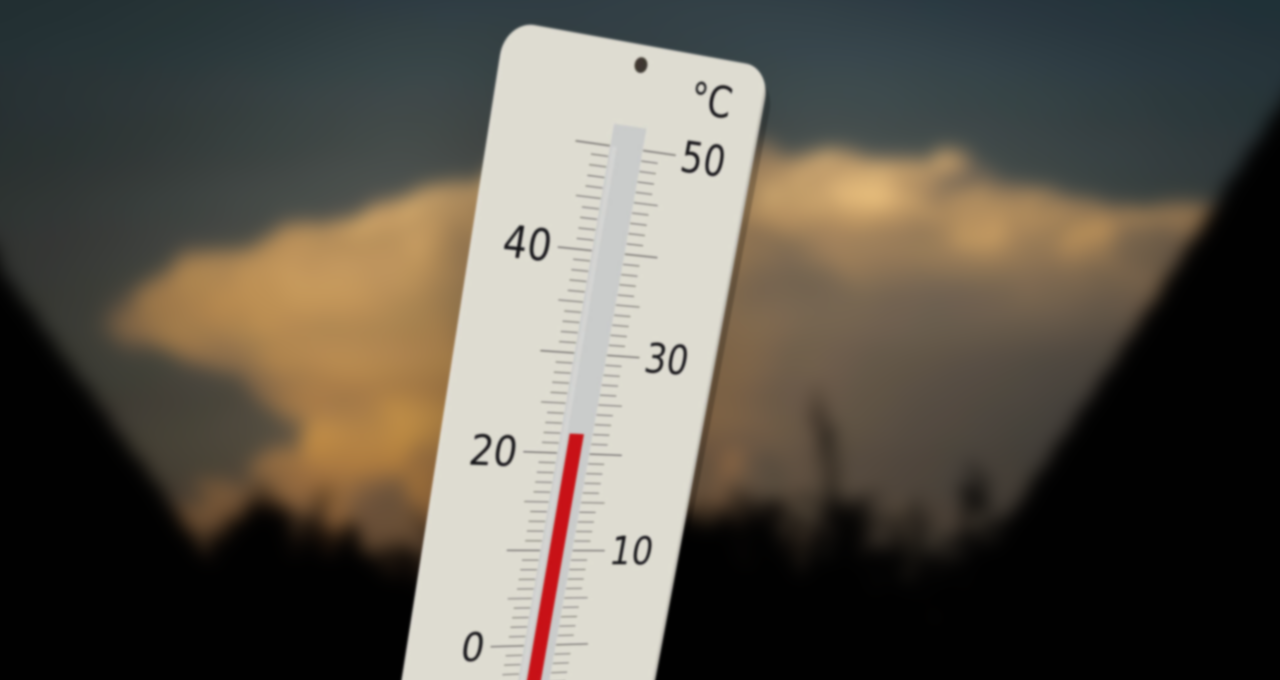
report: 22 (°C)
